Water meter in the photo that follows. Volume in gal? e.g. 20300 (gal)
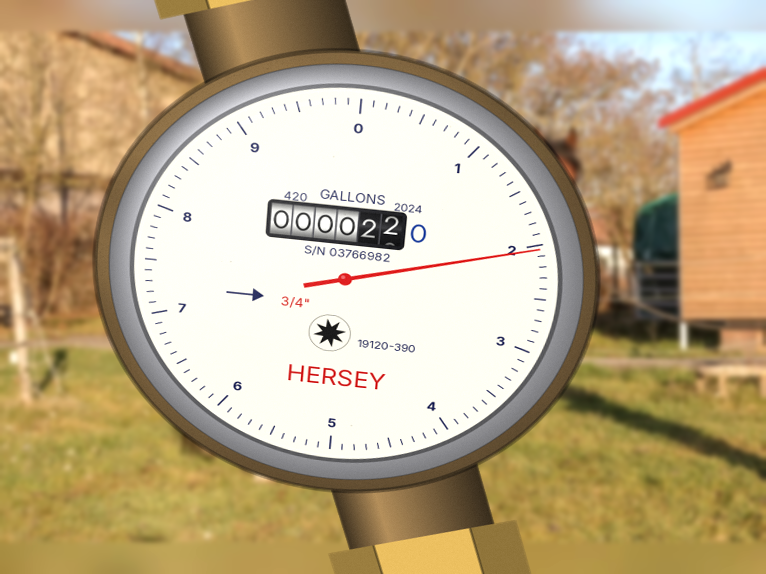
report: 222.0 (gal)
